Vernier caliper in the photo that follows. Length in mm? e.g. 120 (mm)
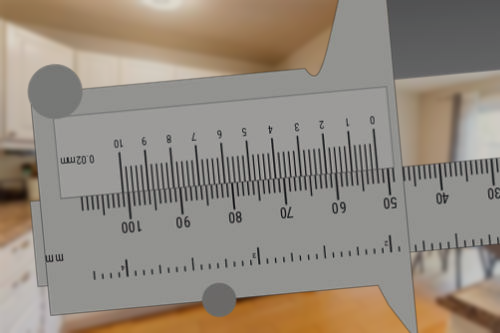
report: 52.0 (mm)
